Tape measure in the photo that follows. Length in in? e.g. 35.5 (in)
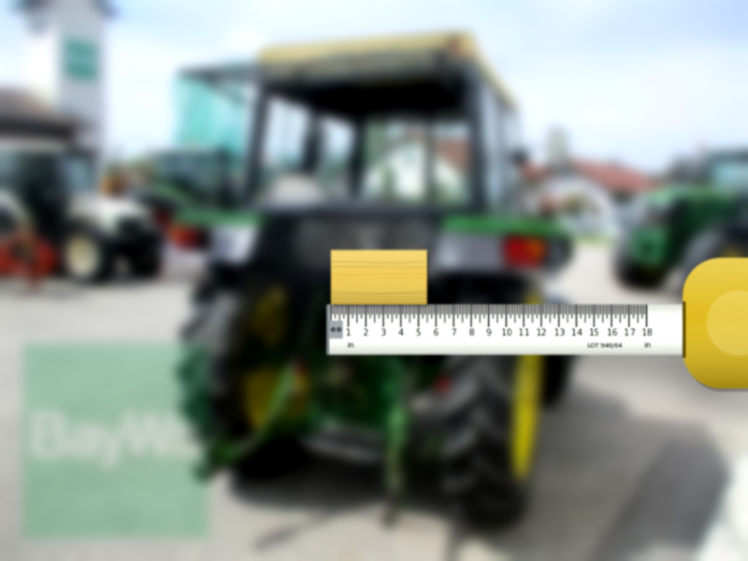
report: 5.5 (in)
